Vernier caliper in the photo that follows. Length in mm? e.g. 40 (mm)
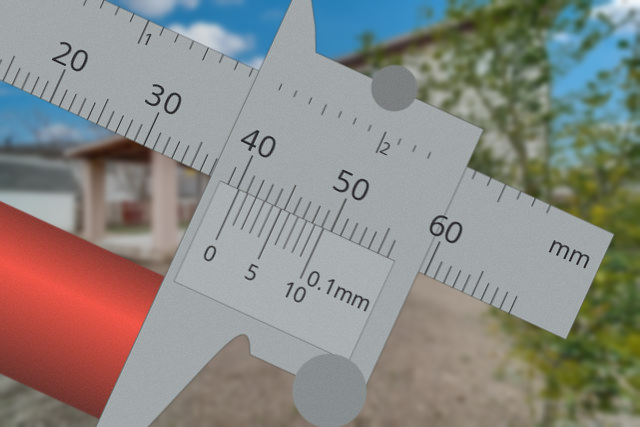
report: 40.2 (mm)
